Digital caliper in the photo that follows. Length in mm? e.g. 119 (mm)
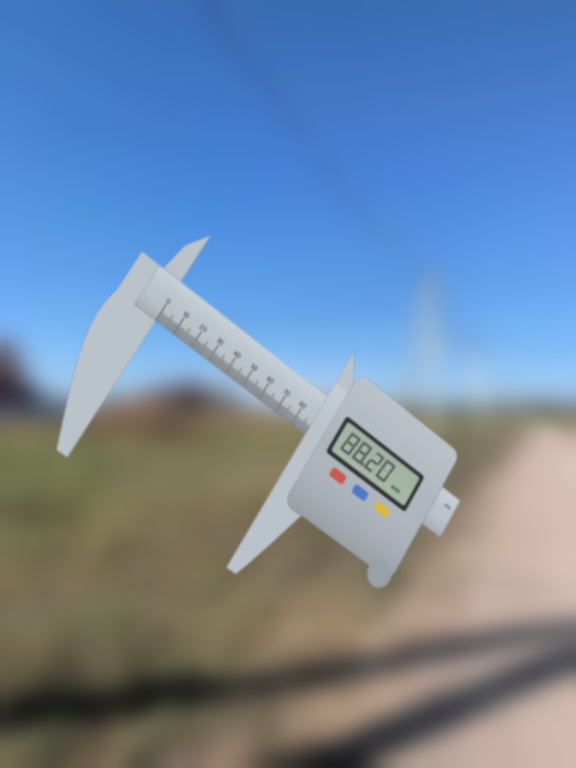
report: 88.20 (mm)
